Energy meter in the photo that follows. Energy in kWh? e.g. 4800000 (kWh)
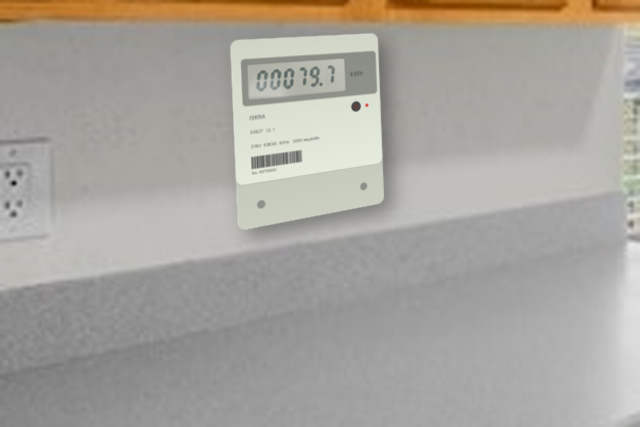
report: 79.7 (kWh)
